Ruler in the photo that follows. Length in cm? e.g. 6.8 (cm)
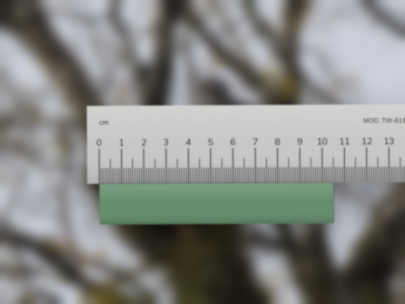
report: 10.5 (cm)
